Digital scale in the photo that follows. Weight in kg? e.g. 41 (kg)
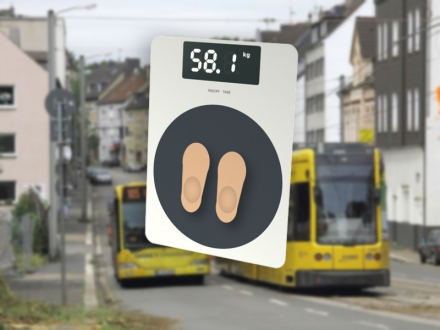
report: 58.1 (kg)
